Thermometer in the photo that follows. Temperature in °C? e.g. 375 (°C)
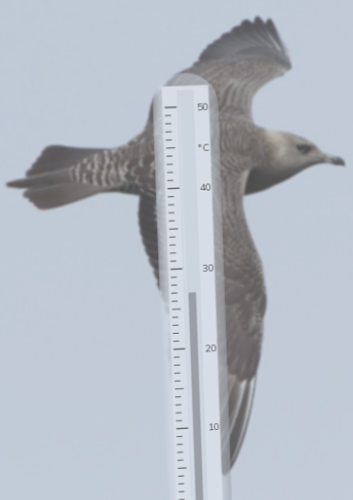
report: 27 (°C)
